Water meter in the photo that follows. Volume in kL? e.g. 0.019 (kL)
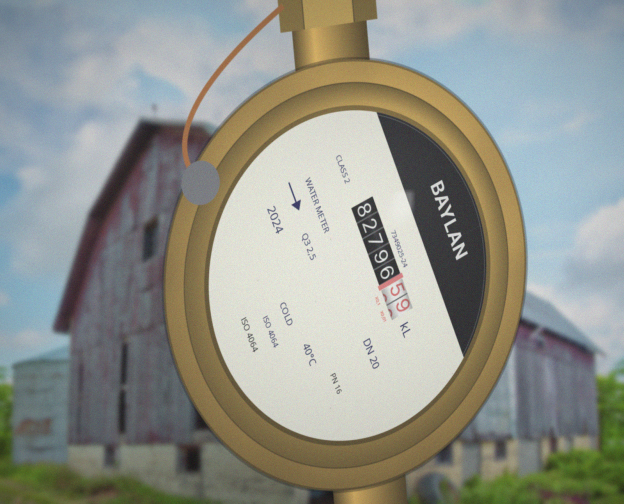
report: 82796.59 (kL)
